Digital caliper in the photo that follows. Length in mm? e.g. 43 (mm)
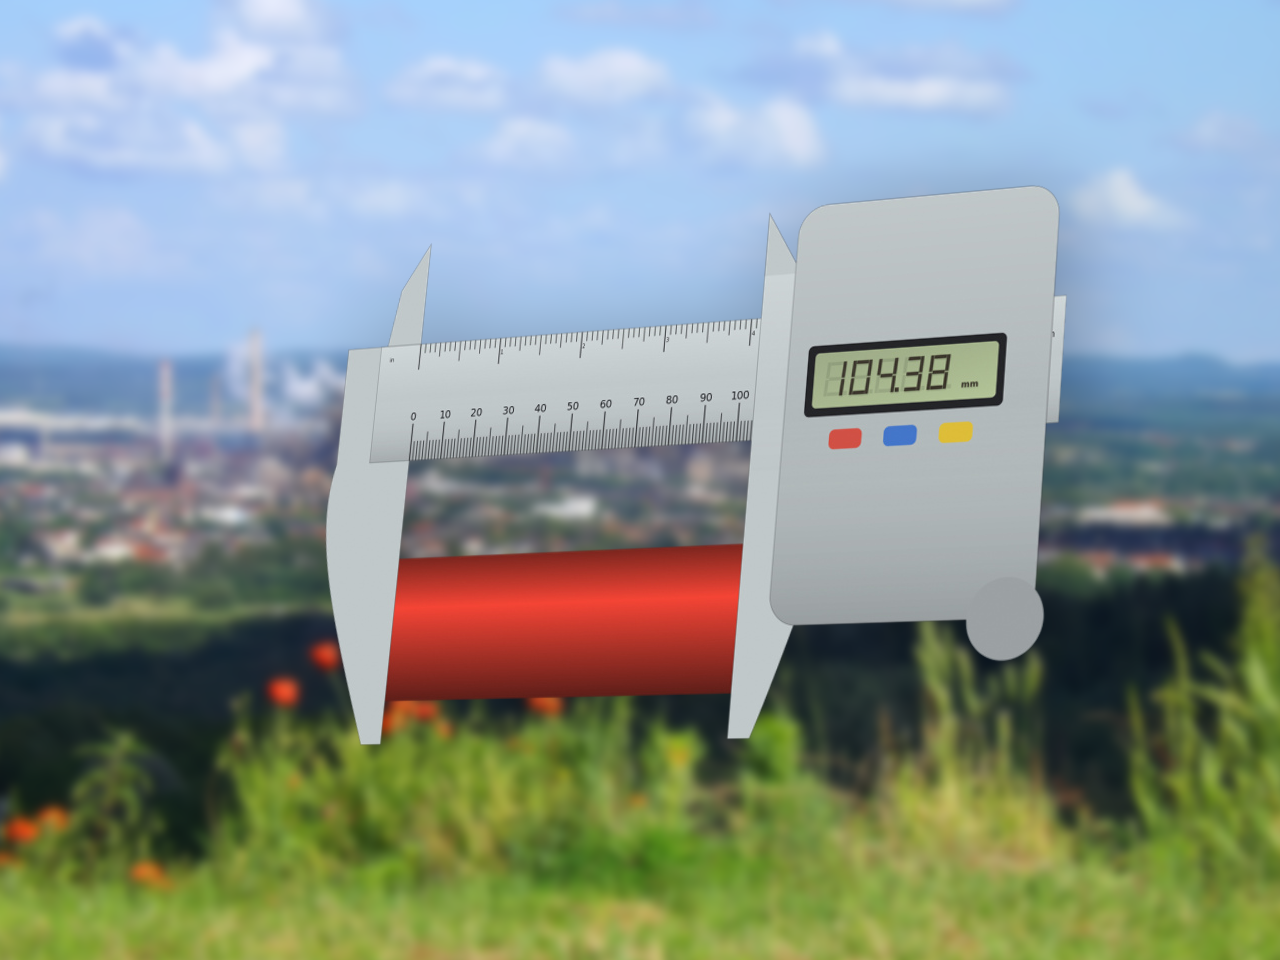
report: 104.38 (mm)
